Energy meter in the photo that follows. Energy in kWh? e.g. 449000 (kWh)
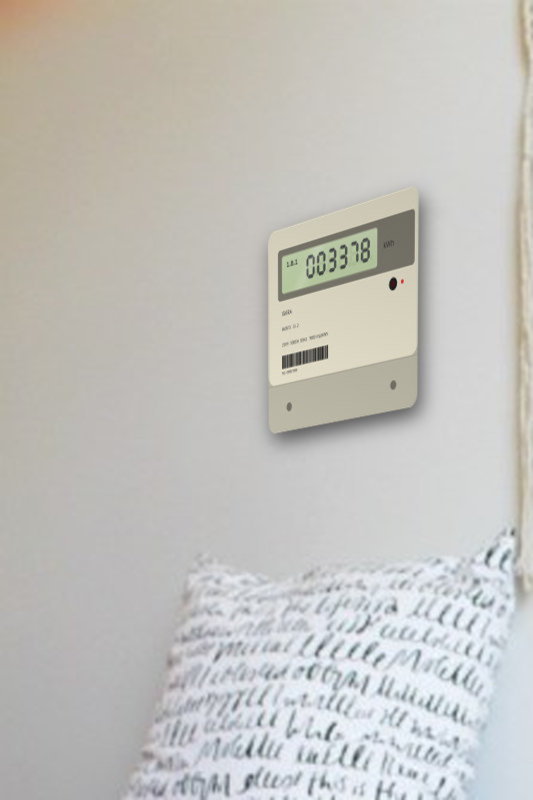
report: 3378 (kWh)
